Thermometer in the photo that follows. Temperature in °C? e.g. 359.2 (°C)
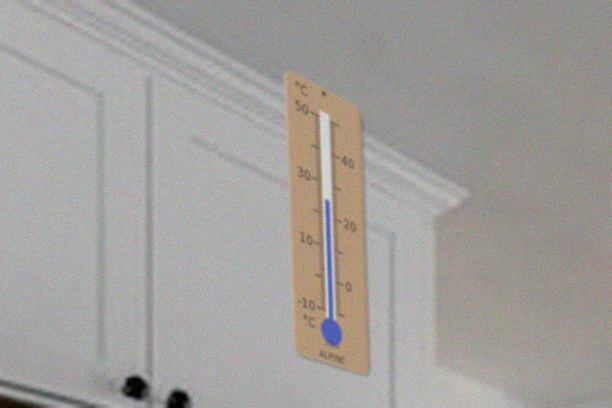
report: 25 (°C)
